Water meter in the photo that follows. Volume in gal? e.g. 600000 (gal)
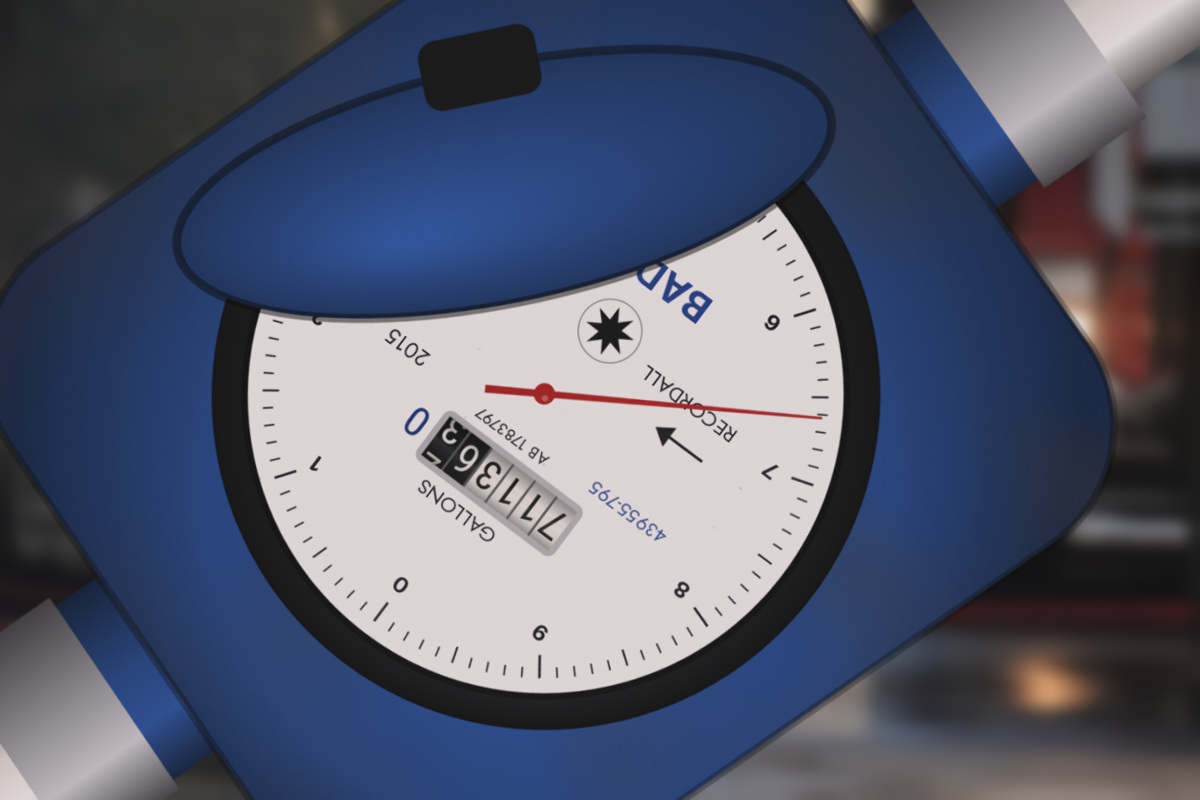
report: 7113626.6 (gal)
